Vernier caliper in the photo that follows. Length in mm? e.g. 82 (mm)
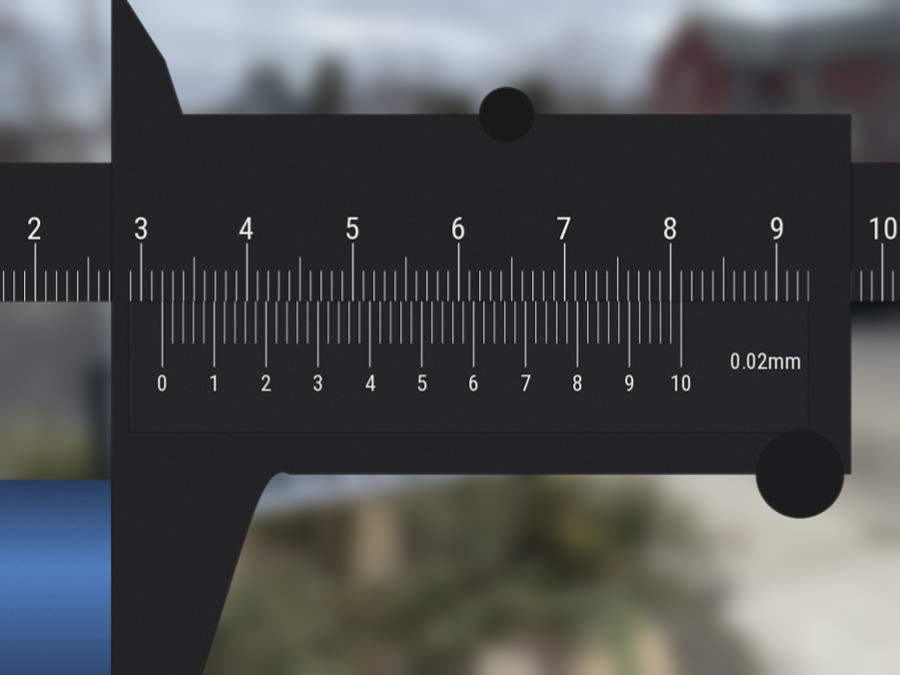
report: 32.0 (mm)
